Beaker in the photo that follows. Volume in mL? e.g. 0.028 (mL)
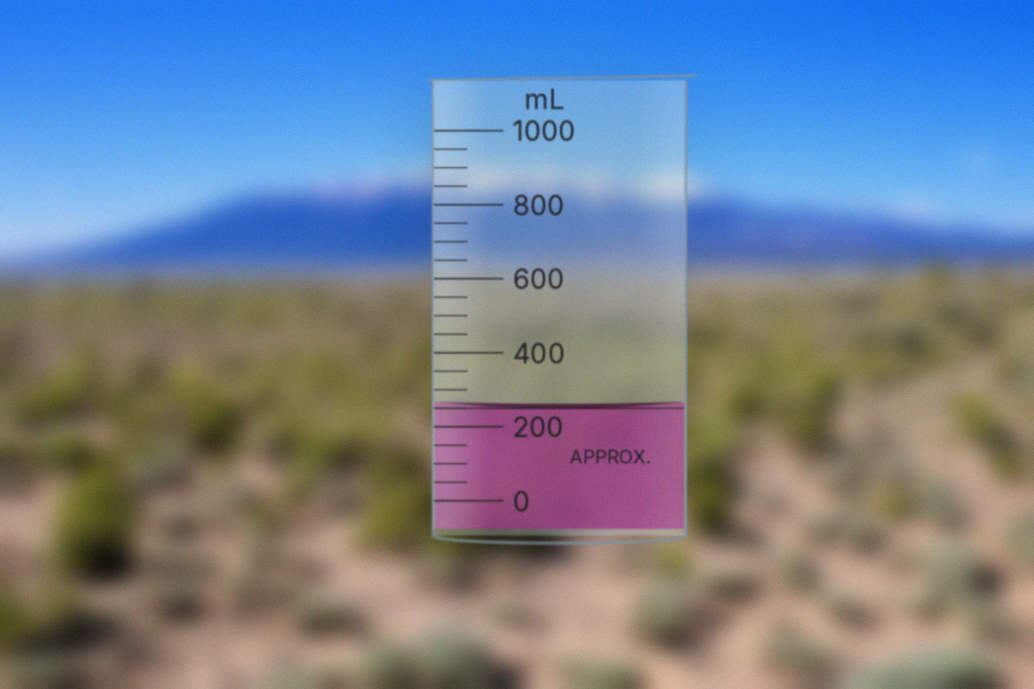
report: 250 (mL)
